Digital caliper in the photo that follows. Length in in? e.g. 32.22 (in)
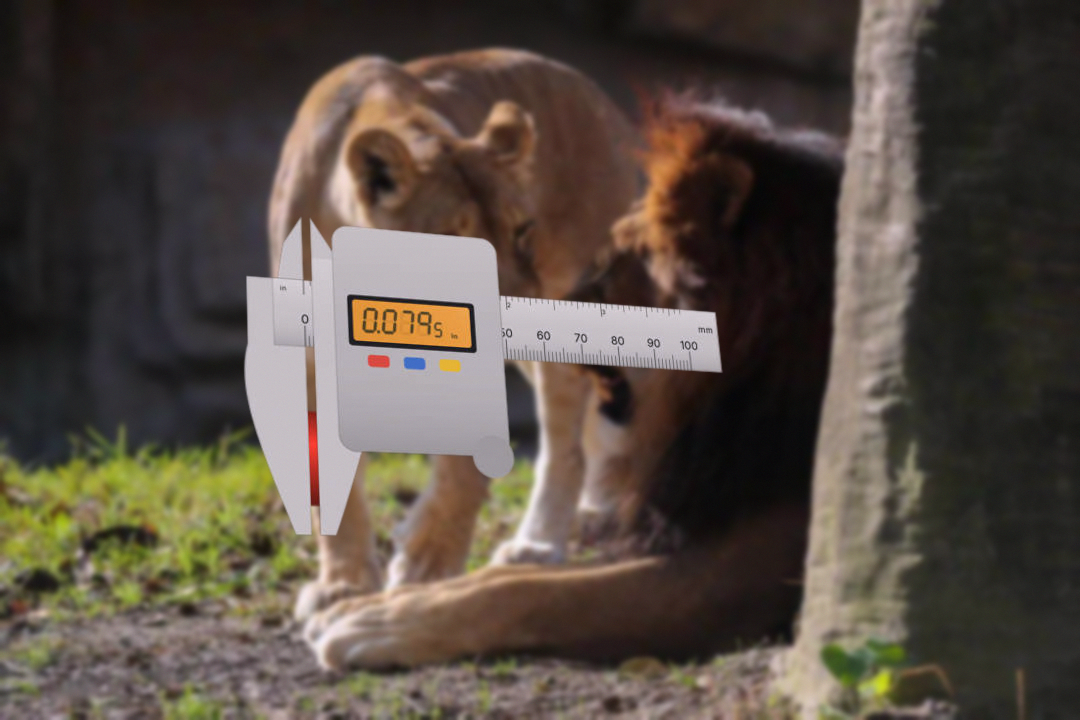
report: 0.0795 (in)
